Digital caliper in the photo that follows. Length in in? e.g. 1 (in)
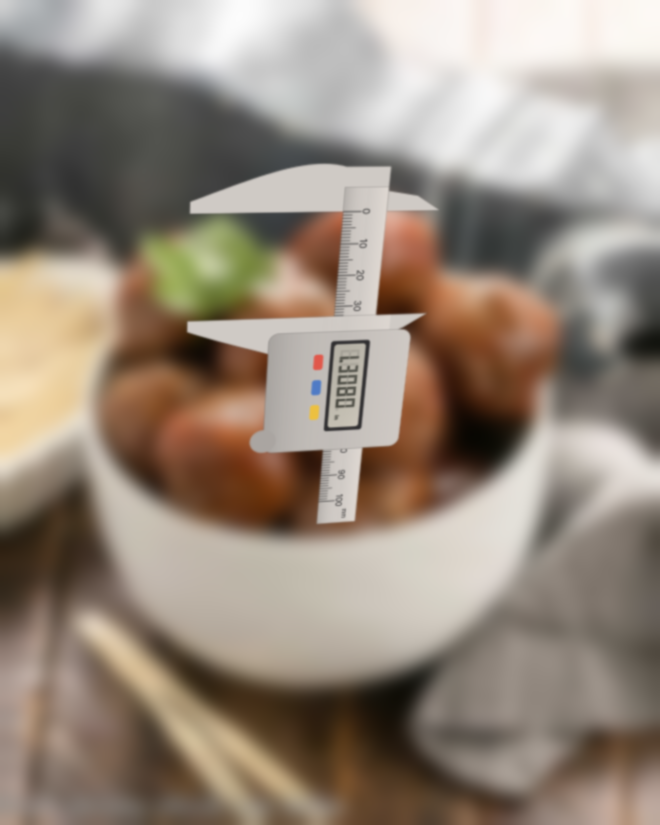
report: 1.3080 (in)
